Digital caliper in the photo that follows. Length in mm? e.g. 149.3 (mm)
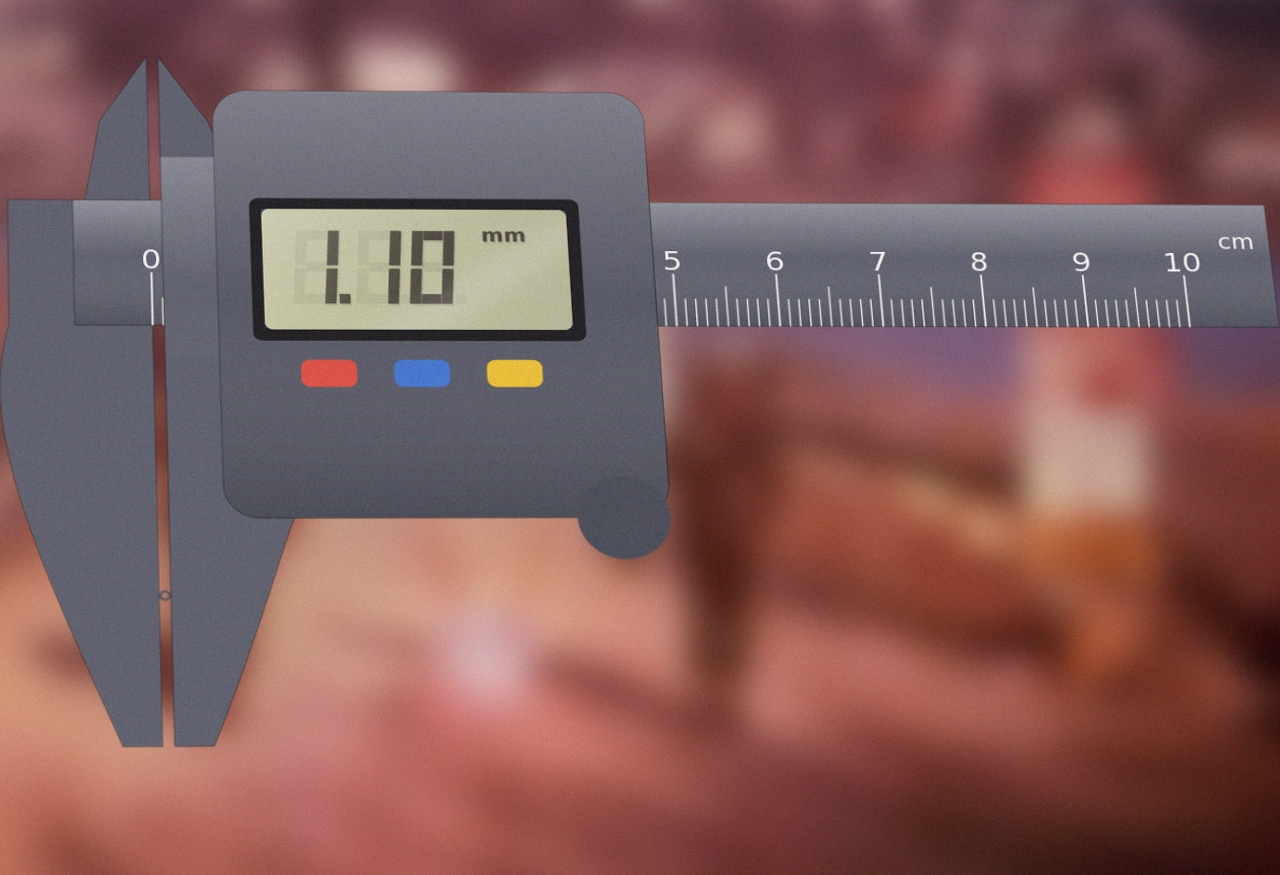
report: 1.10 (mm)
